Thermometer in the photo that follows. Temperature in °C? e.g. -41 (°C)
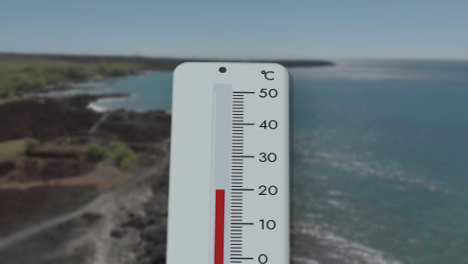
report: 20 (°C)
